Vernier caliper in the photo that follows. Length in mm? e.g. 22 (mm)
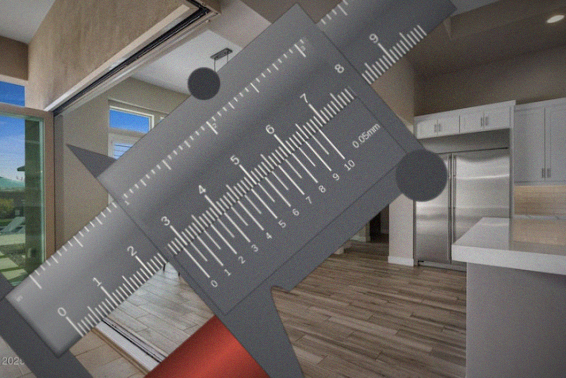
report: 29.0 (mm)
